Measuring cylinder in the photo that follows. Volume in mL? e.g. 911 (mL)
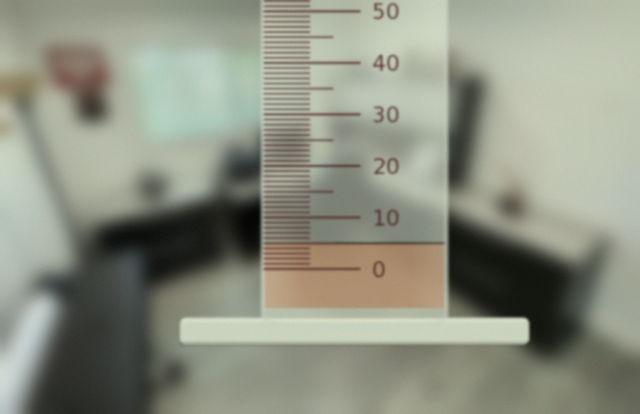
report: 5 (mL)
